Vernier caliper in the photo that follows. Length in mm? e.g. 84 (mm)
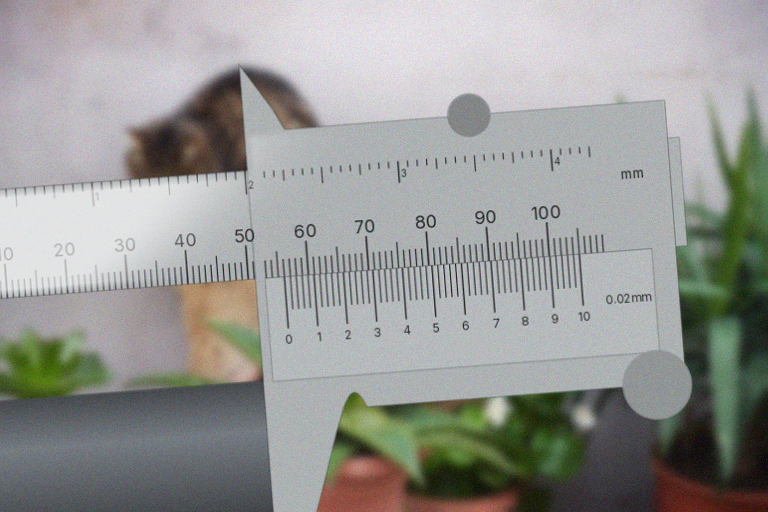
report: 56.0 (mm)
